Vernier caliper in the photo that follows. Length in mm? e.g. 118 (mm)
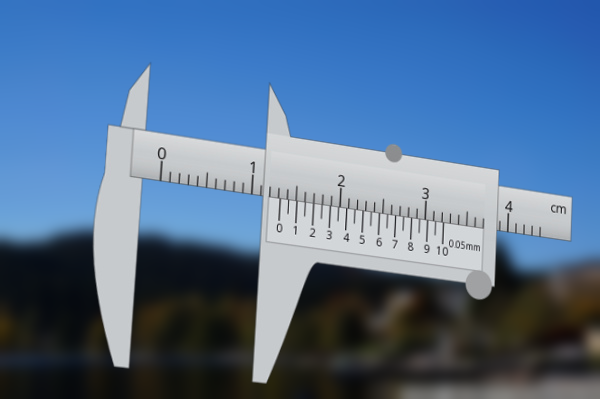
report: 13.2 (mm)
